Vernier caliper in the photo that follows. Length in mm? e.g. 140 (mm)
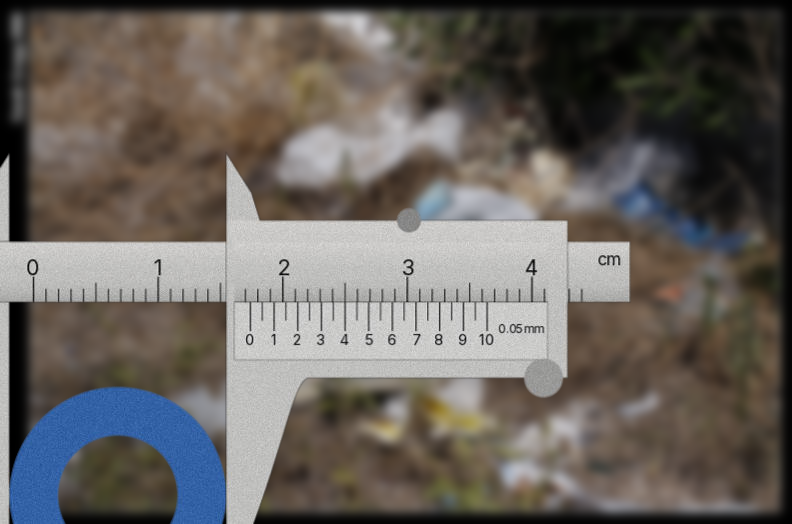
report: 17.4 (mm)
